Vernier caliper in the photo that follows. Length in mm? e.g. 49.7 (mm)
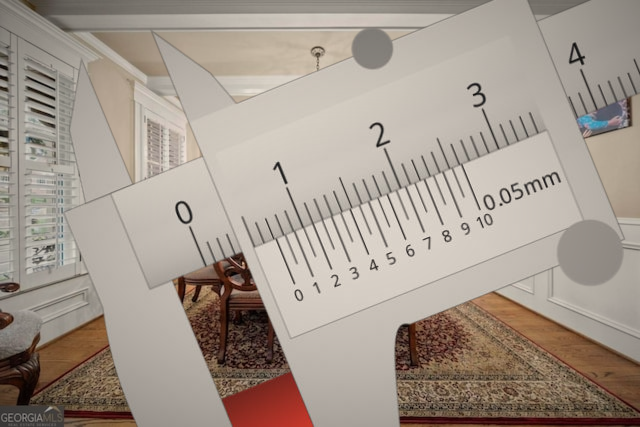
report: 7.2 (mm)
